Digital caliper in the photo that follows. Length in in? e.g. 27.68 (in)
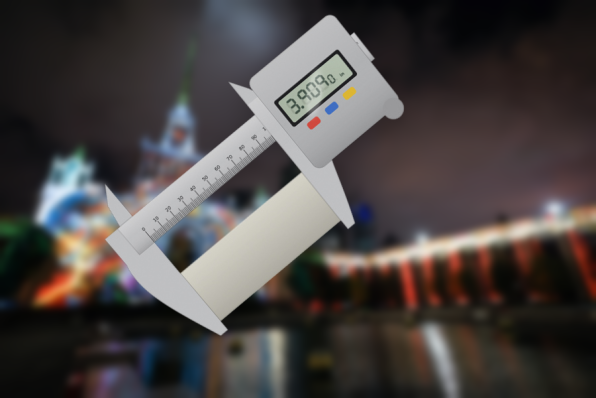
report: 3.9090 (in)
